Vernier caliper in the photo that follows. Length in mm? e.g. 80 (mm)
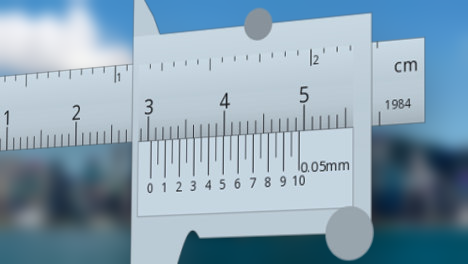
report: 30.4 (mm)
